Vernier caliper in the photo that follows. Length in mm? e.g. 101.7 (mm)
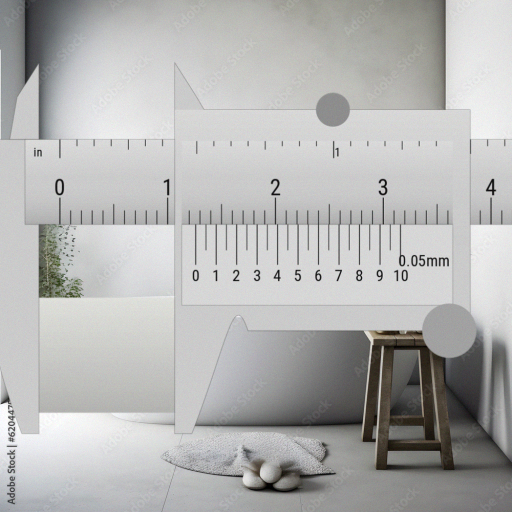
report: 12.6 (mm)
